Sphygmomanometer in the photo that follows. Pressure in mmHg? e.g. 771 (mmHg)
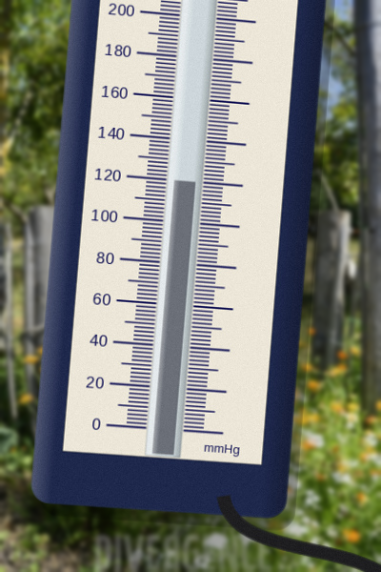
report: 120 (mmHg)
